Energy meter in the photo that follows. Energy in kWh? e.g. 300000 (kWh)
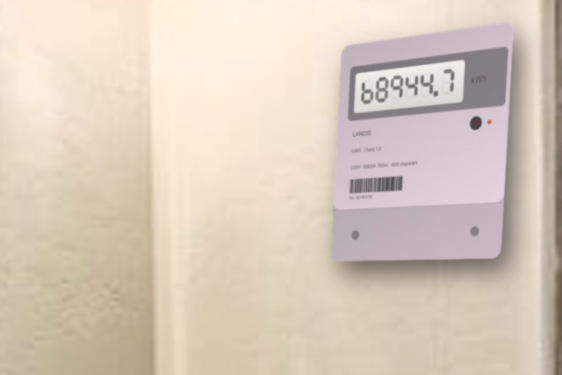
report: 68944.7 (kWh)
